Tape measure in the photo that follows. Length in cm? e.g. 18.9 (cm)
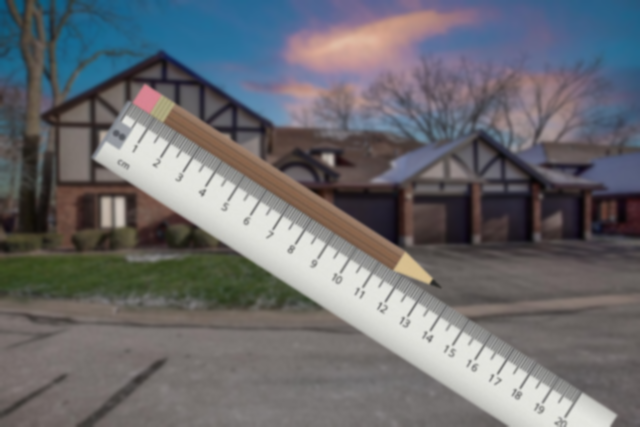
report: 13.5 (cm)
